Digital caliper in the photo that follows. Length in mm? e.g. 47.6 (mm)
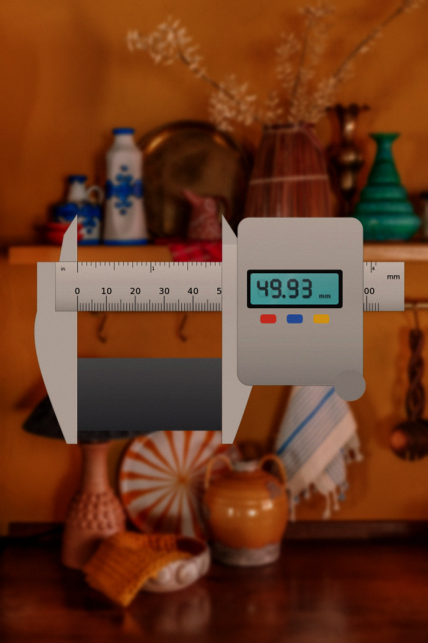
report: 49.93 (mm)
